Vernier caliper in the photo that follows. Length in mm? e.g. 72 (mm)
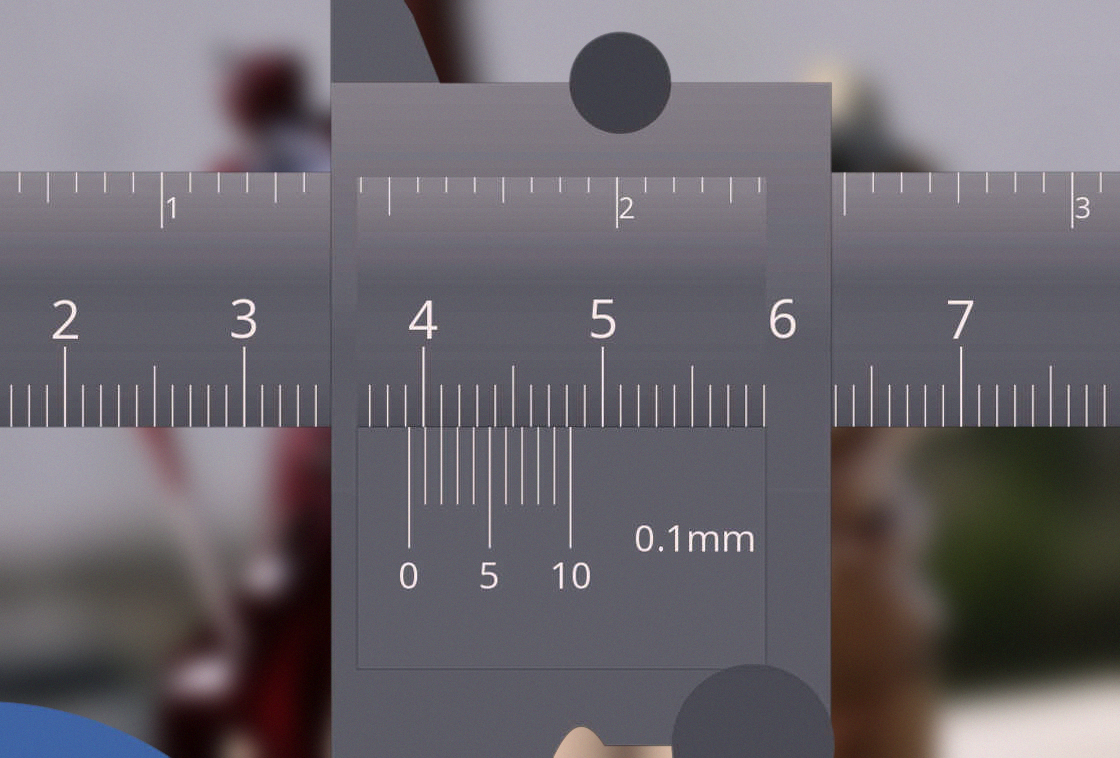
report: 39.2 (mm)
